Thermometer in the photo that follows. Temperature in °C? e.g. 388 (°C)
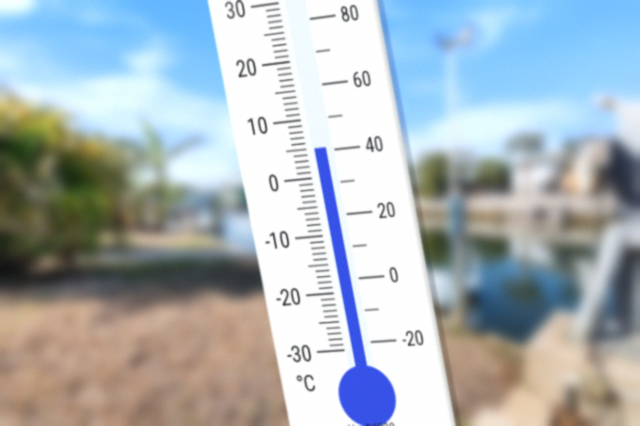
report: 5 (°C)
